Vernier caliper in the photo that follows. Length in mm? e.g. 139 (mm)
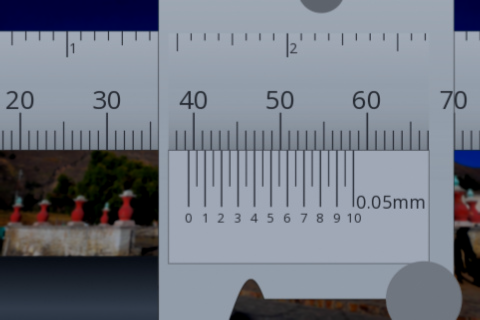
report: 39.4 (mm)
